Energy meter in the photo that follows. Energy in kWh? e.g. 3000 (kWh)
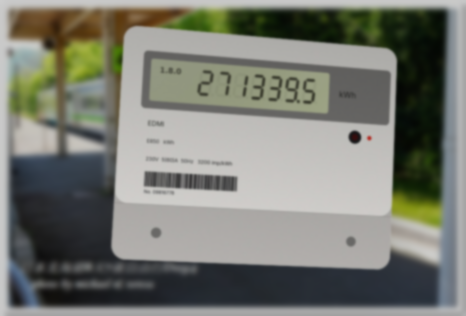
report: 271339.5 (kWh)
